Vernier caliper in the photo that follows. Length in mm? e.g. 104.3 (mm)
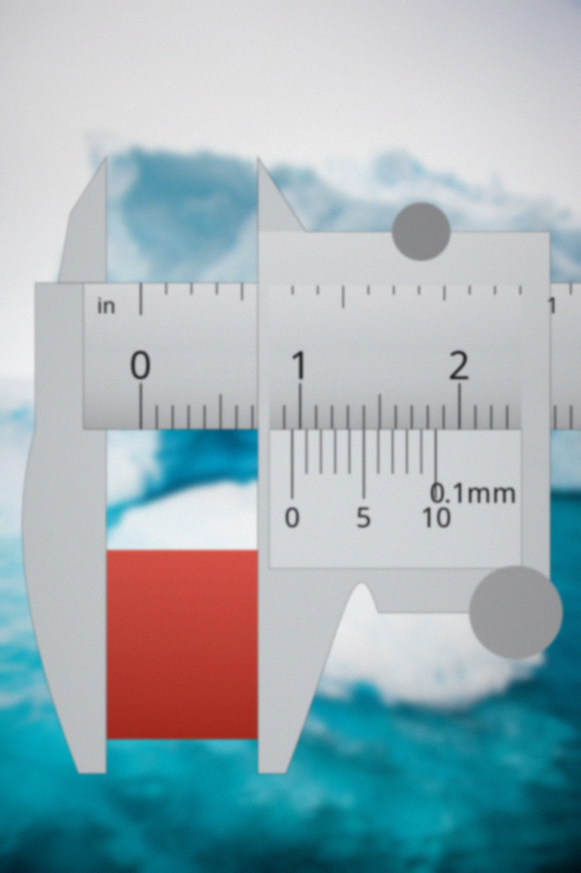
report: 9.5 (mm)
